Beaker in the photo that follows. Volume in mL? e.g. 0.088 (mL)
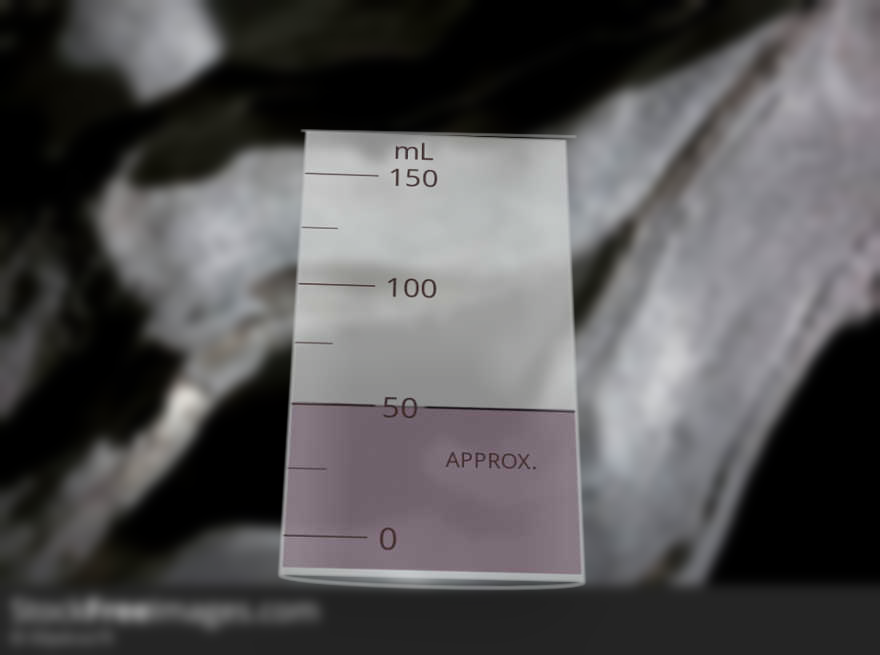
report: 50 (mL)
